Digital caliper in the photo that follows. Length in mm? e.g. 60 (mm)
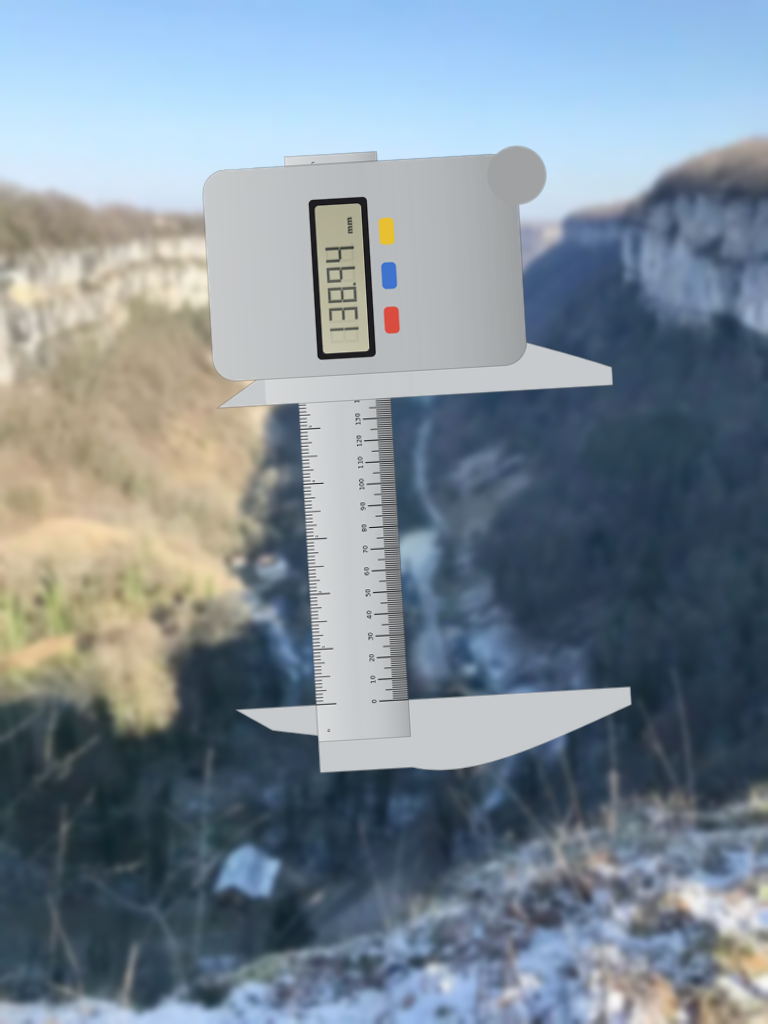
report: 138.94 (mm)
